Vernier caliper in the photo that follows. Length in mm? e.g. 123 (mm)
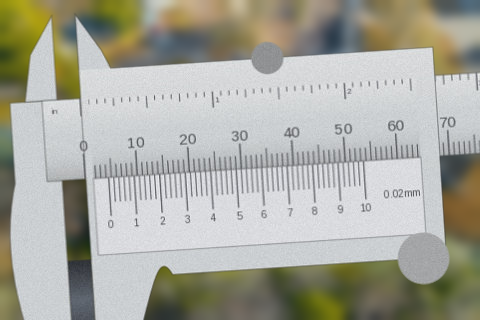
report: 4.5 (mm)
